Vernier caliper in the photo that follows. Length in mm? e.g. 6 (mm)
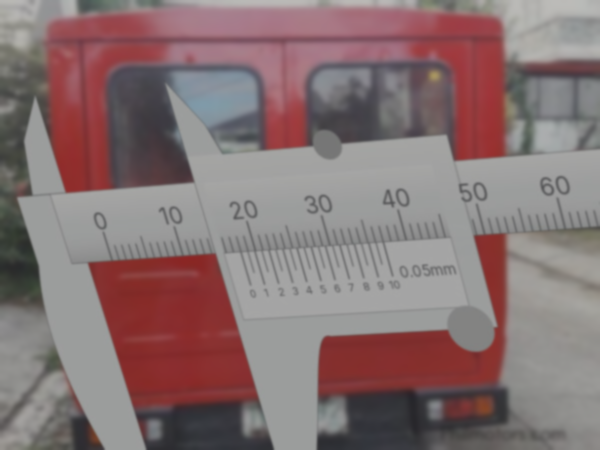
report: 18.0 (mm)
